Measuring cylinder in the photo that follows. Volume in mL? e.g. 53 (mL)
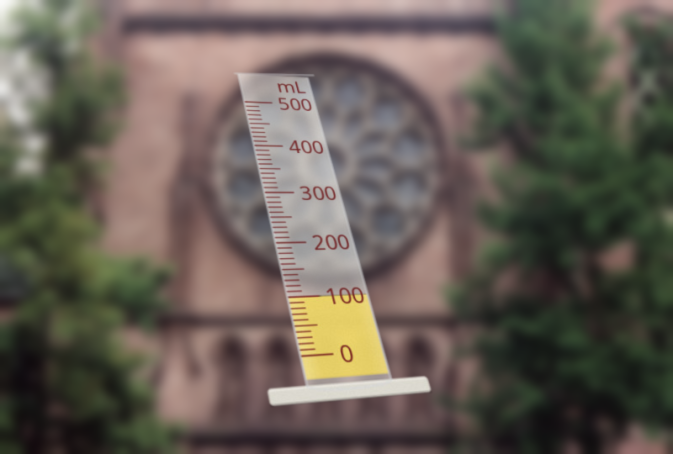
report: 100 (mL)
